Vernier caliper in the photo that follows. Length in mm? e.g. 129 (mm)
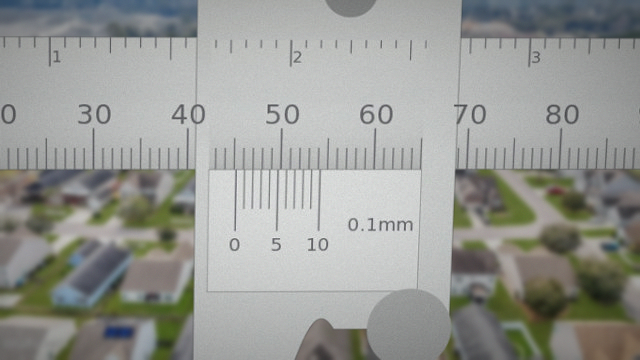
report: 45.2 (mm)
